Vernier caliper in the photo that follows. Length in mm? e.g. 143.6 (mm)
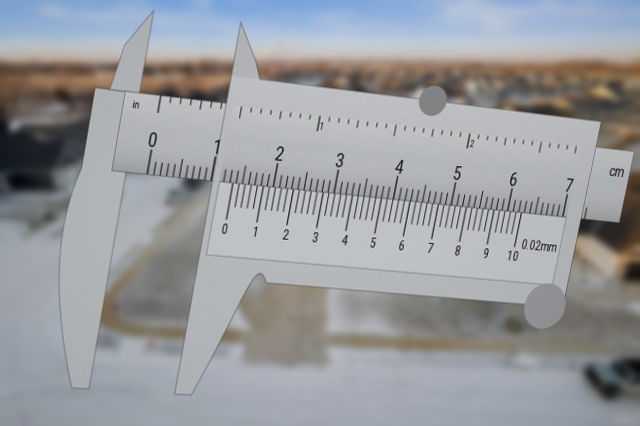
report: 13.5 (mm)
